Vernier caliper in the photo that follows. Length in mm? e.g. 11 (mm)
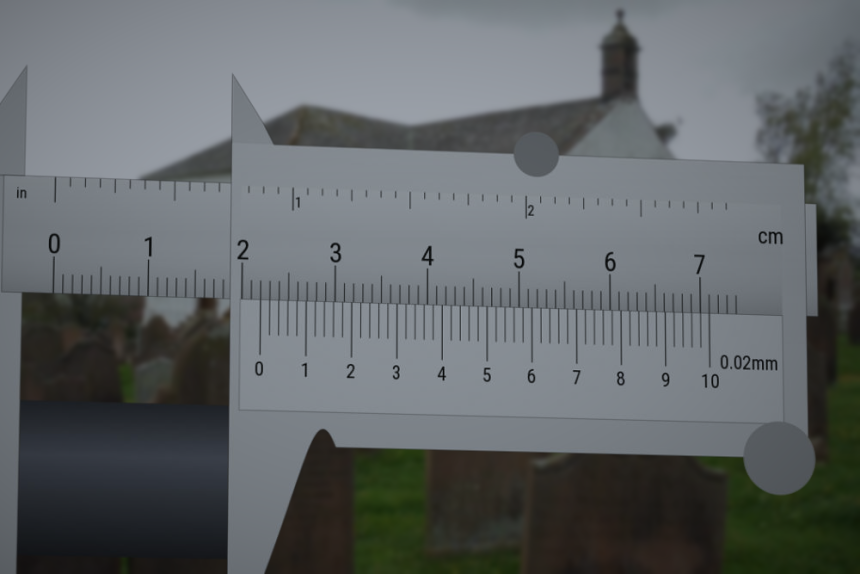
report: 22.0 (mm)
